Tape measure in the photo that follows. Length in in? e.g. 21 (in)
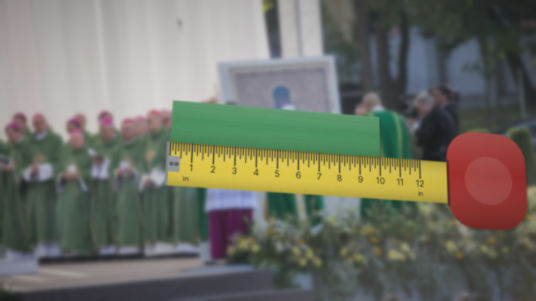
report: 10 (in)
